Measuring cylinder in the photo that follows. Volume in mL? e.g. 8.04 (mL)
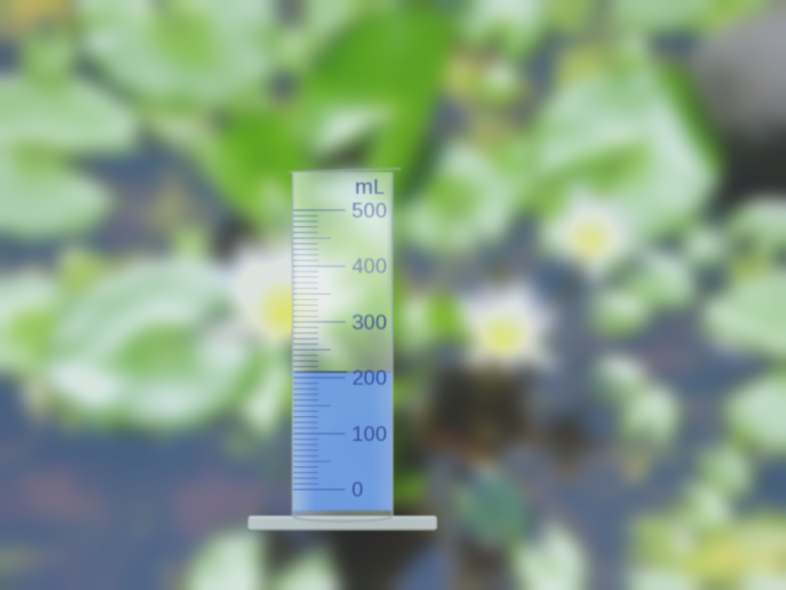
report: 210 (mL)
